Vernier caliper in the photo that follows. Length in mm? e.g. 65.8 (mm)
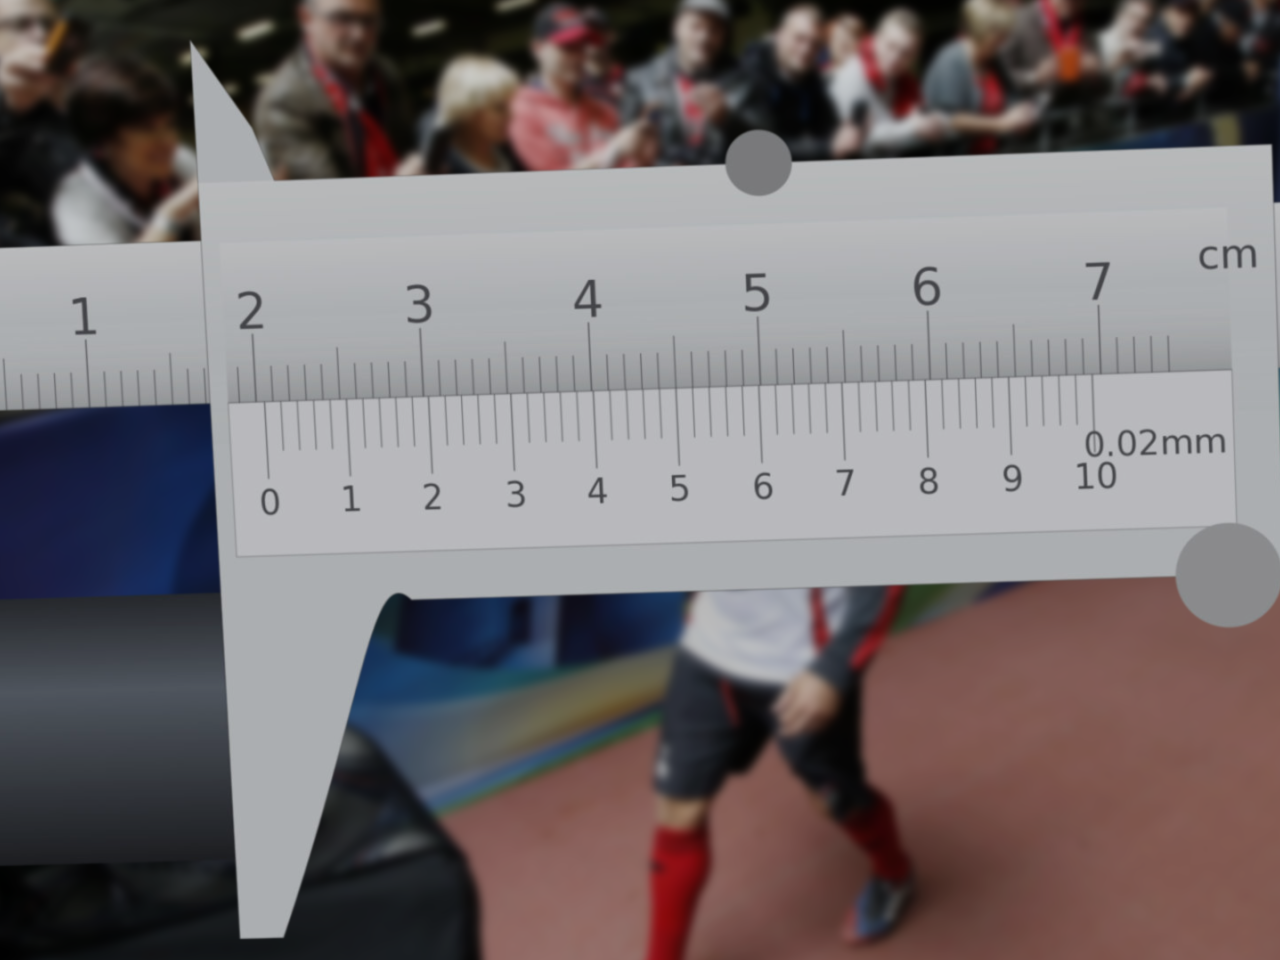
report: 20.5 (mm)
